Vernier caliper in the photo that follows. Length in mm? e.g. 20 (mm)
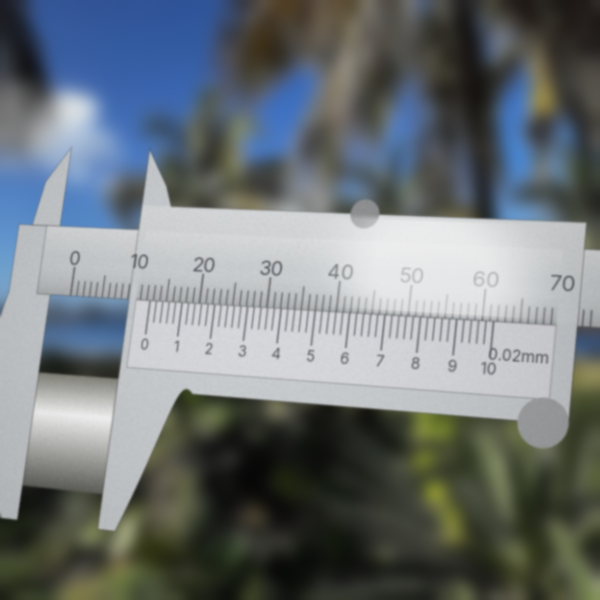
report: 12.5 (mm)
